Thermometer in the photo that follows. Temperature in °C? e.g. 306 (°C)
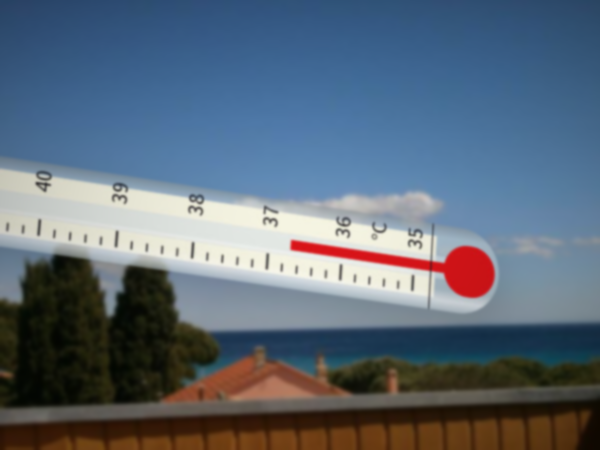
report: 36.7 (°C)
